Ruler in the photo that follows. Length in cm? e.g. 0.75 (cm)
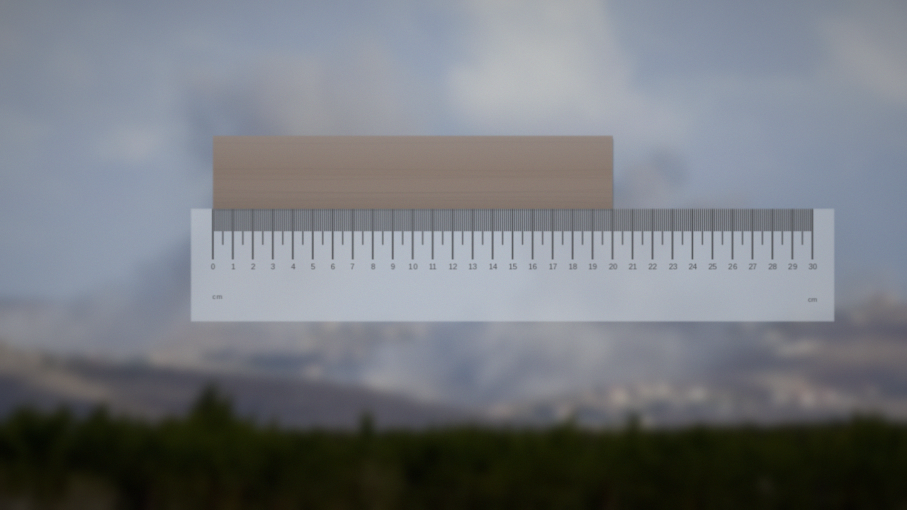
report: 20 (cm)
